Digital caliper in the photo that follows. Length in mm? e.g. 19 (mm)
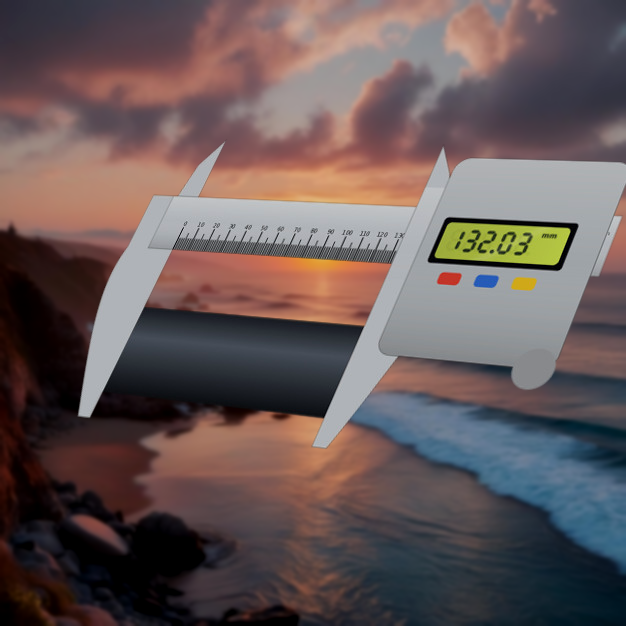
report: 132.03 (mm)
